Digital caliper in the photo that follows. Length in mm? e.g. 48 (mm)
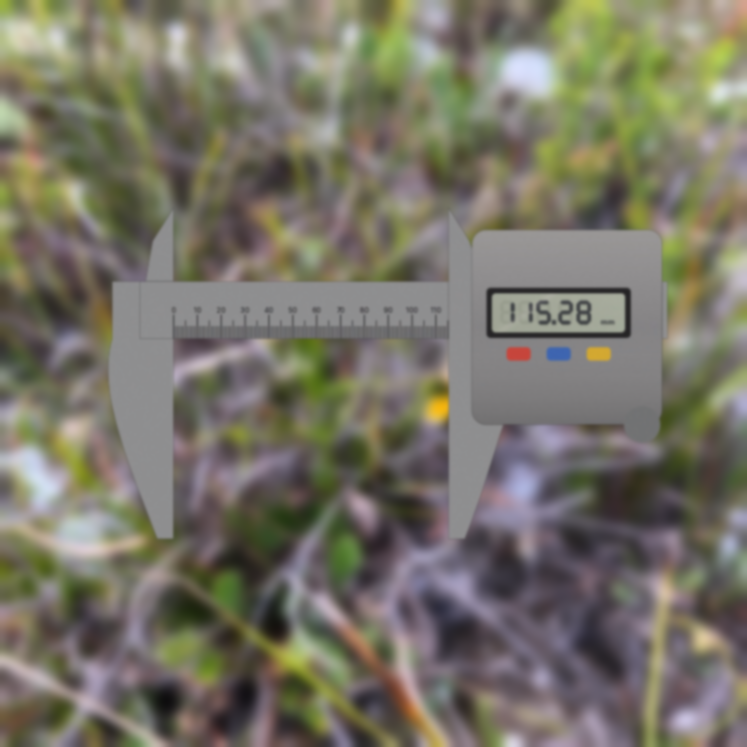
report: 115.28 (mm)
